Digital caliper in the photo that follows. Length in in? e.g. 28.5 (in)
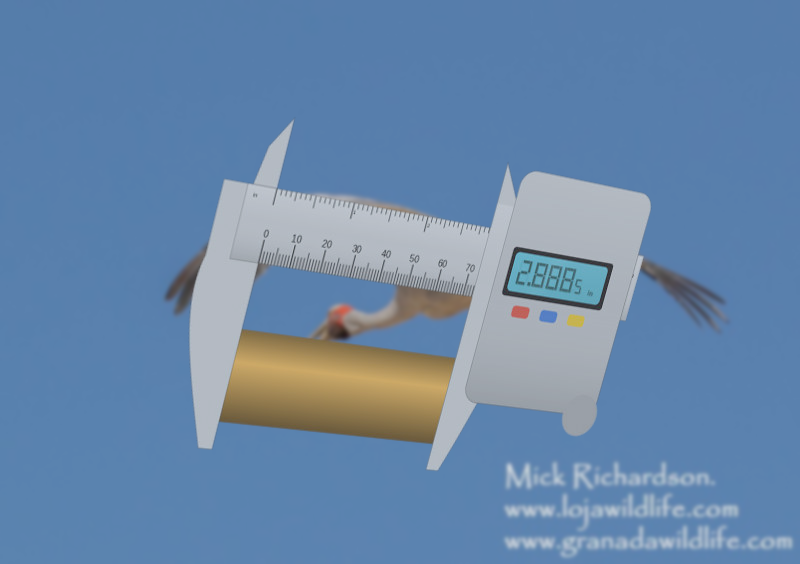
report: 2.8885 (in)
